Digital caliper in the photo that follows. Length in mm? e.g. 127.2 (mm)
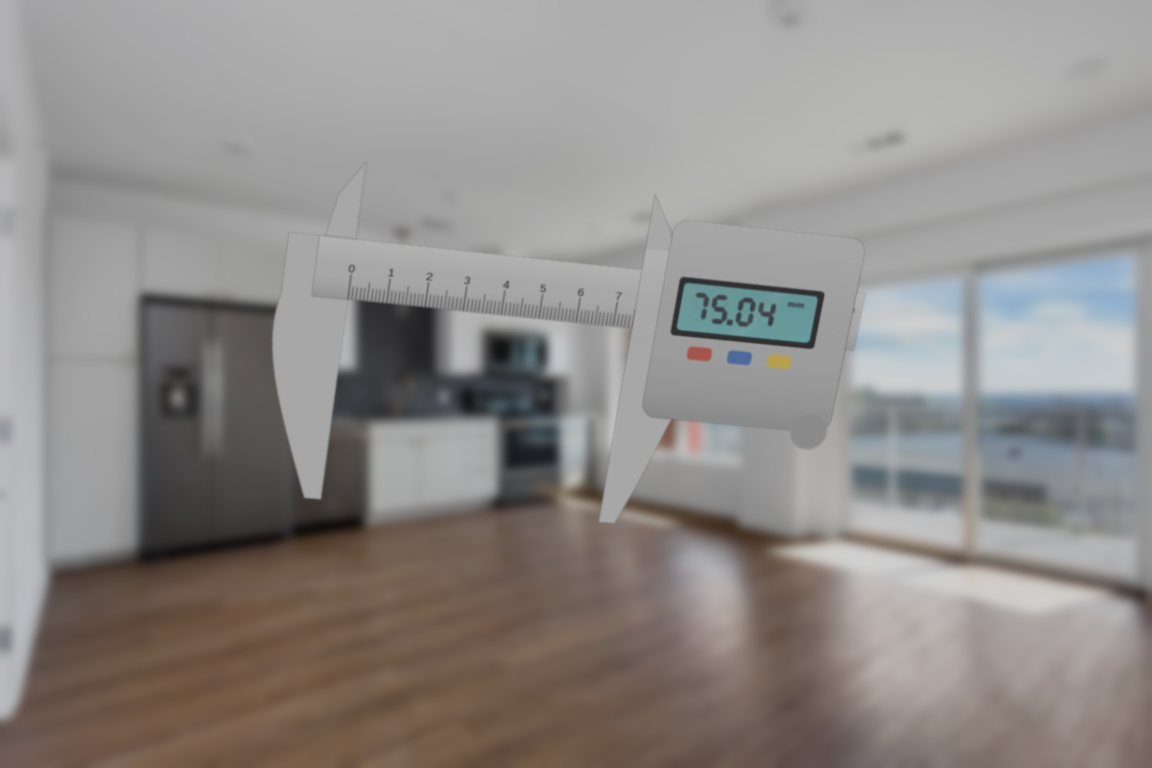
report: 75.04 (mm)
